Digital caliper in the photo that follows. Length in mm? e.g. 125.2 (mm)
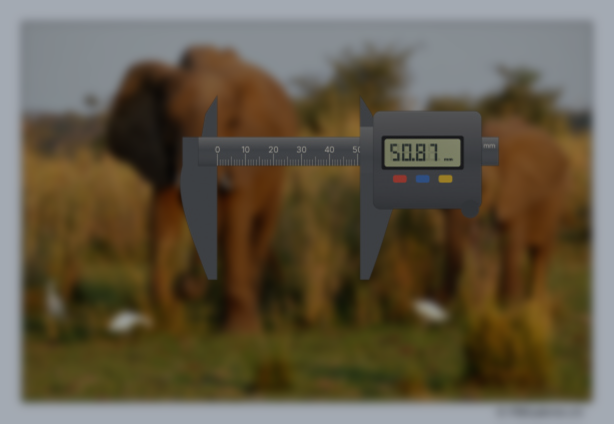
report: 50.87 (mm)
